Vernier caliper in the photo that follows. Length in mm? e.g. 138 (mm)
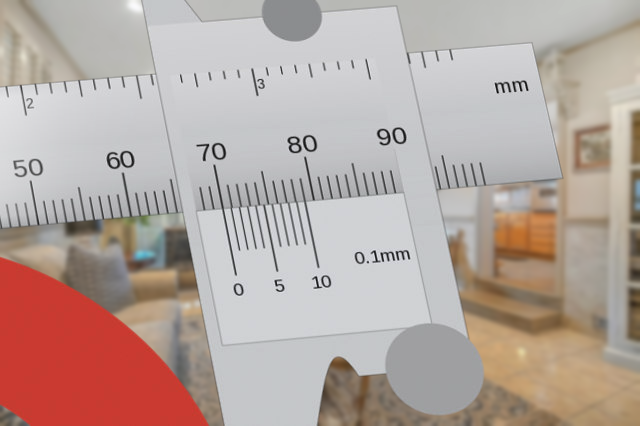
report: 70.0 (mm)
